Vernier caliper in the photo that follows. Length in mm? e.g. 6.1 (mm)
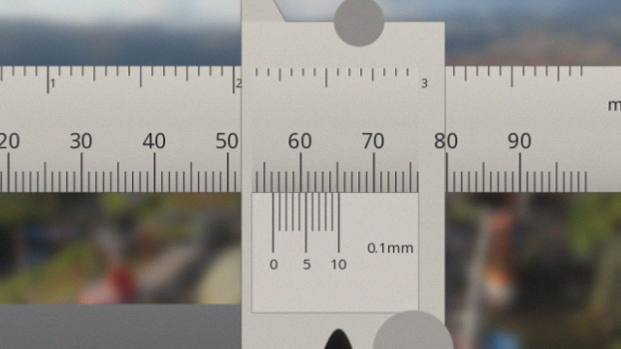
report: 56.2 (mm)
